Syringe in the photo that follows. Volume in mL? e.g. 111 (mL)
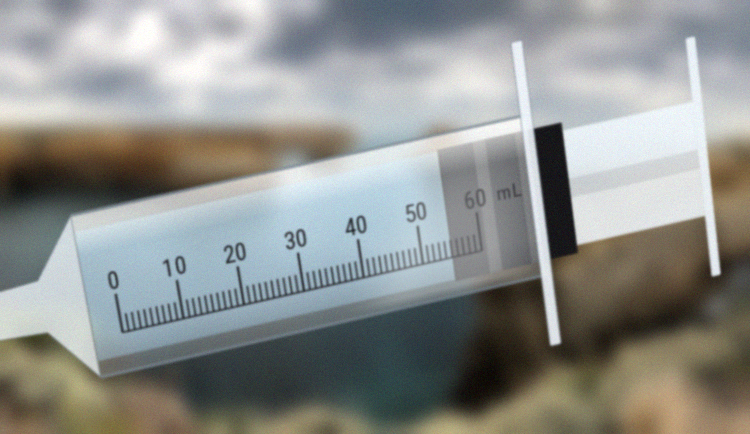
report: 55 (mL)
